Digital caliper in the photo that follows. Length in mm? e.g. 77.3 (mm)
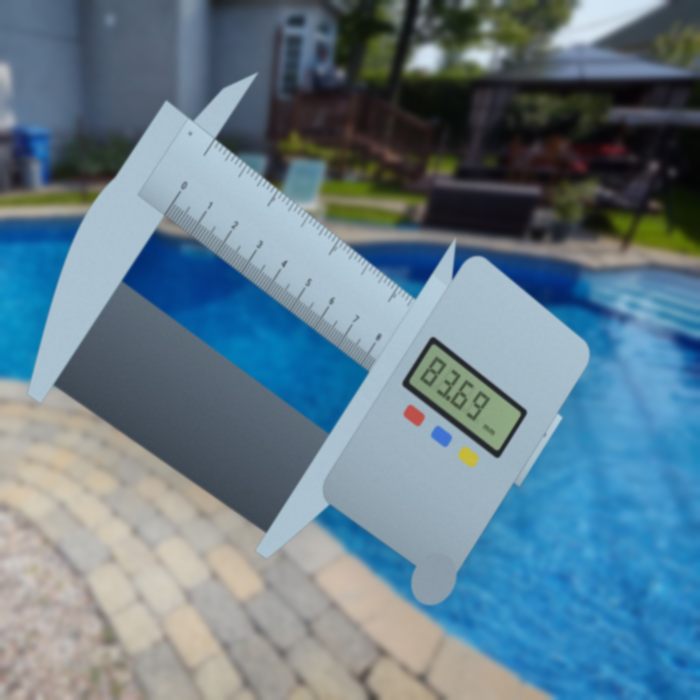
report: 83.69 (mm)
